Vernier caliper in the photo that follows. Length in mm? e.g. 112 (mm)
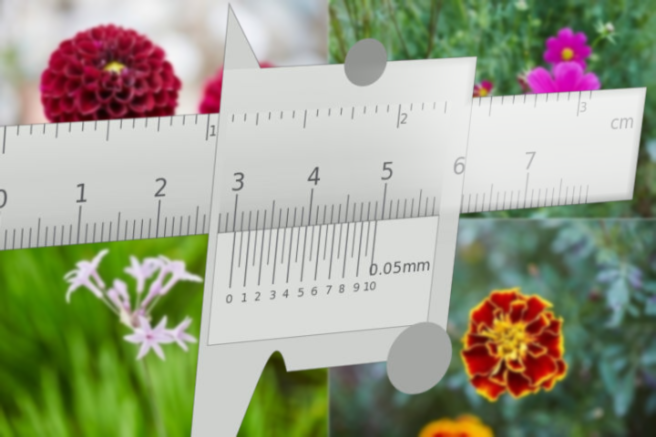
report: 30.2 (mm)
